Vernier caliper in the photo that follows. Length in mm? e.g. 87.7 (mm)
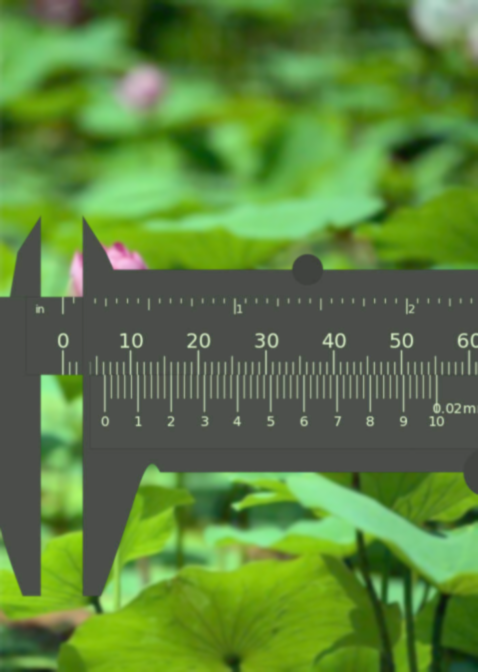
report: 6.2 (mm)
